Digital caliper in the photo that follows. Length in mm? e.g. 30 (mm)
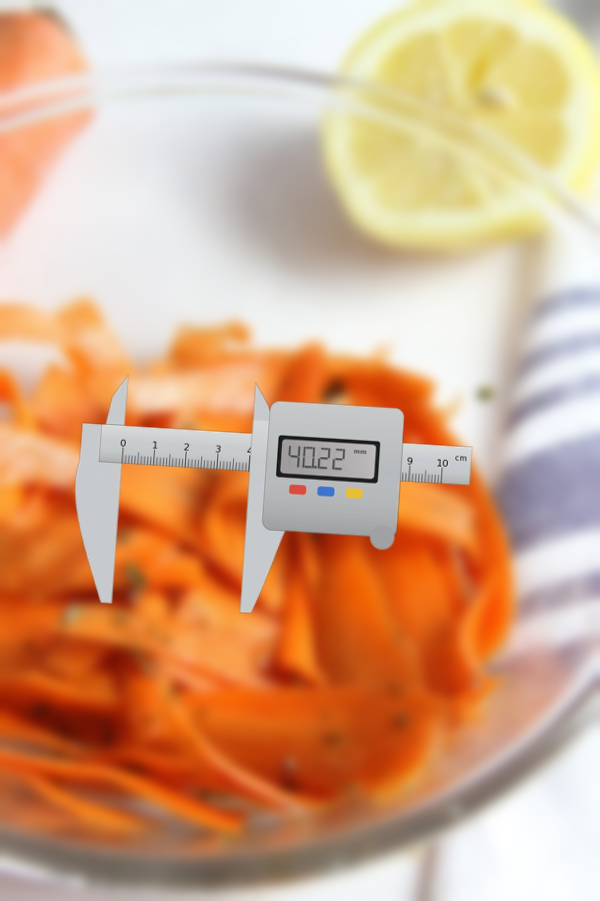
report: 40.22 (mm)
